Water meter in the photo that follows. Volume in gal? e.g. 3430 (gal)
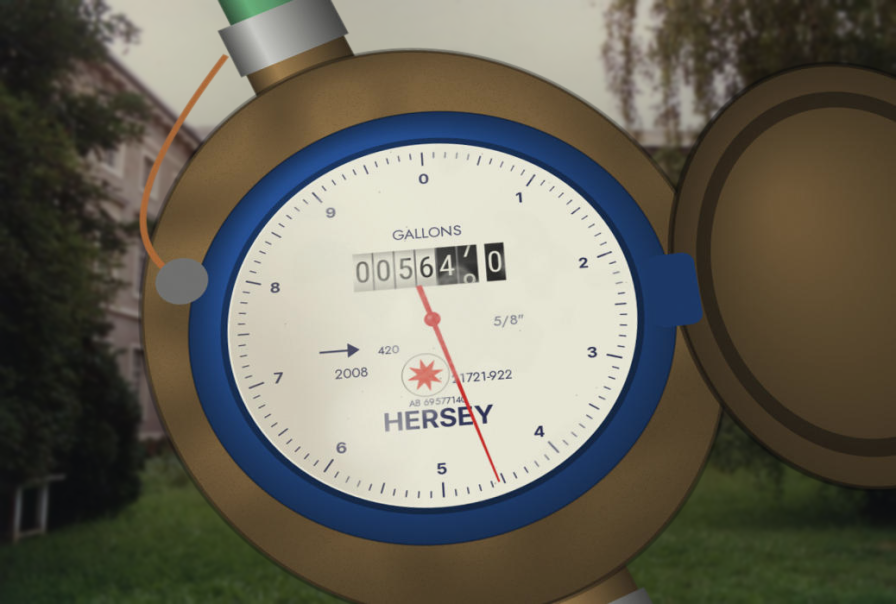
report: 56474.5 (gal)
